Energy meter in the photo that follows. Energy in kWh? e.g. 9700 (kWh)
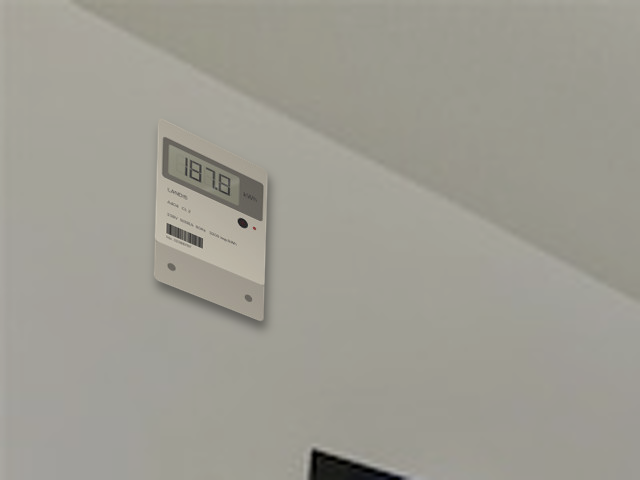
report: 187.8 (kWh)
